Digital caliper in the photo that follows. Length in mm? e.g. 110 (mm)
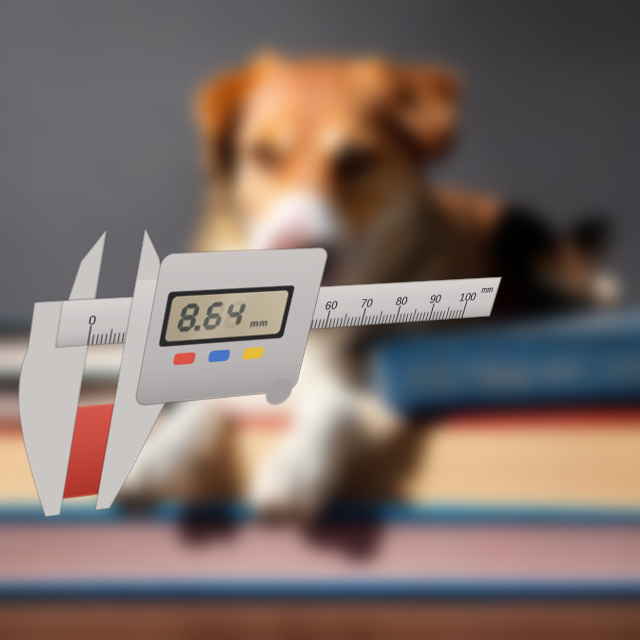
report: 8.64 (mm)
